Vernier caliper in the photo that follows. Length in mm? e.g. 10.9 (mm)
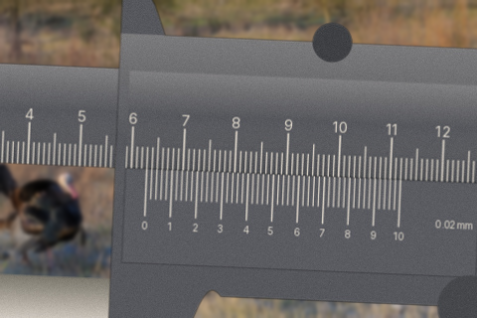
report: 63.0 (mm)
